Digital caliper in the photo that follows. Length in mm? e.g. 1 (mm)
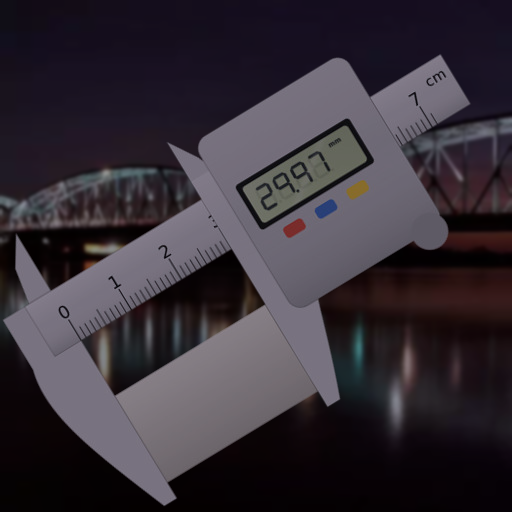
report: 29.97 (mm)
